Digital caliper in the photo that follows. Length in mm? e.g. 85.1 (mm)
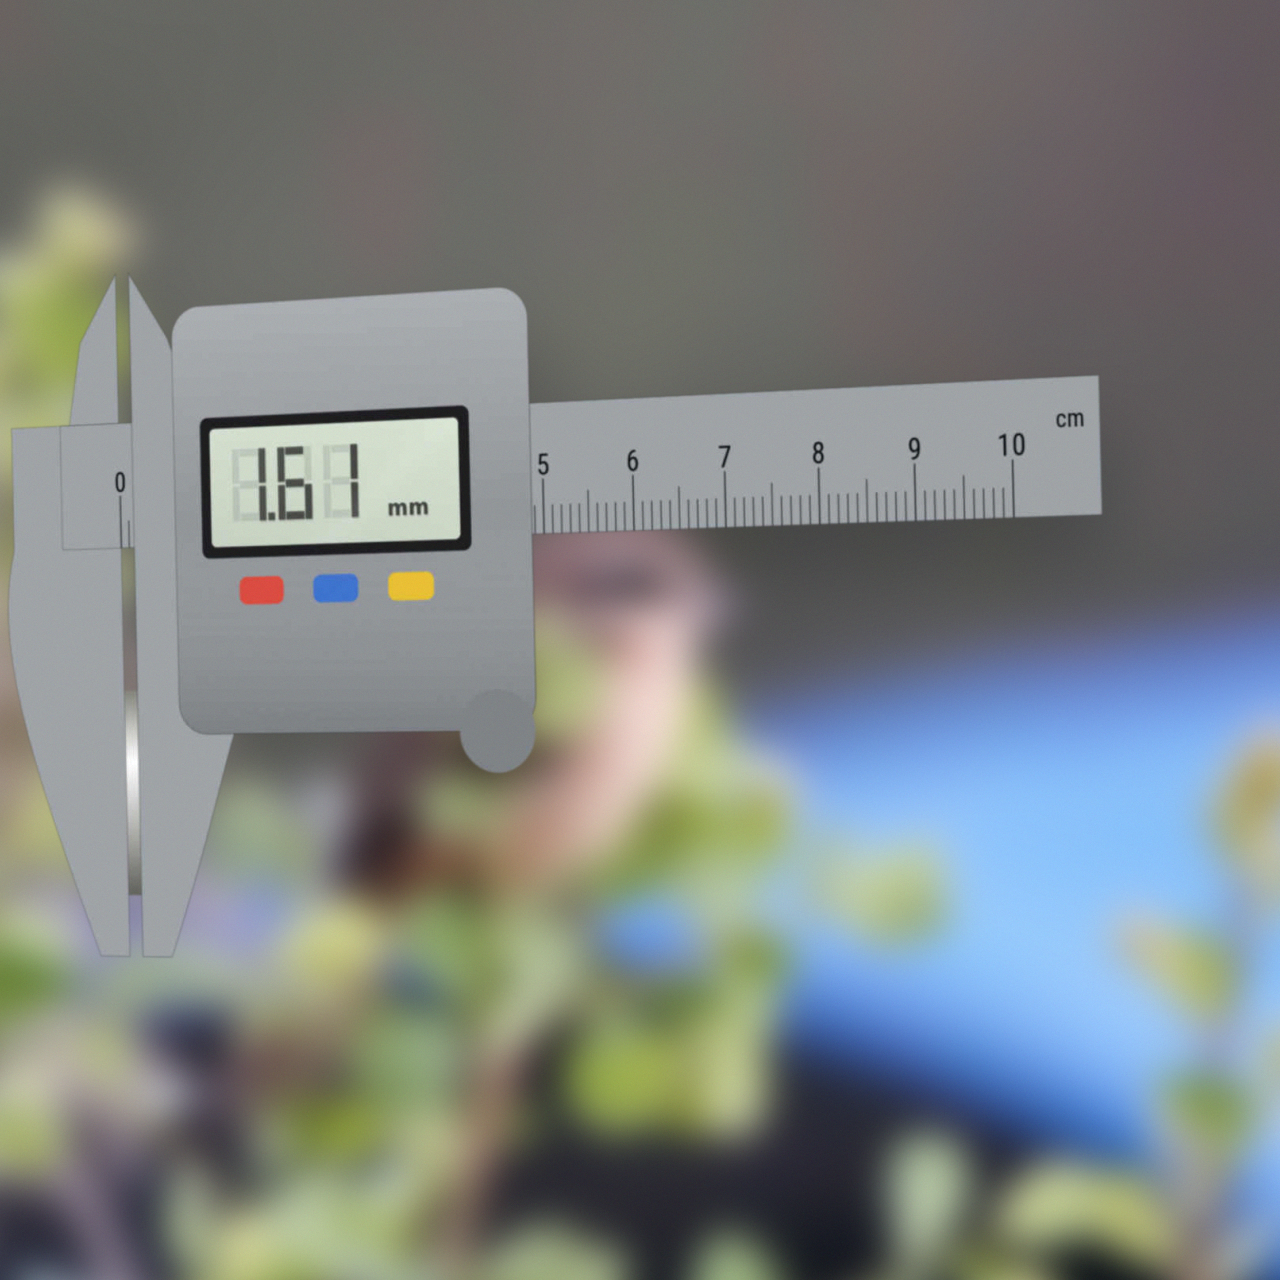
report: 1.61 (mm)
